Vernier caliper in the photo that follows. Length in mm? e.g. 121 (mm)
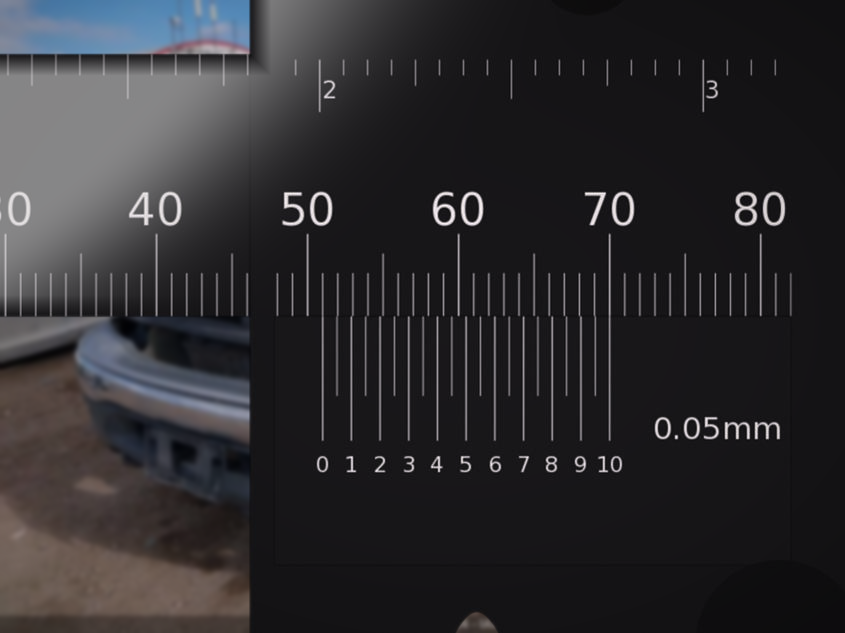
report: 51.0 (mm)
